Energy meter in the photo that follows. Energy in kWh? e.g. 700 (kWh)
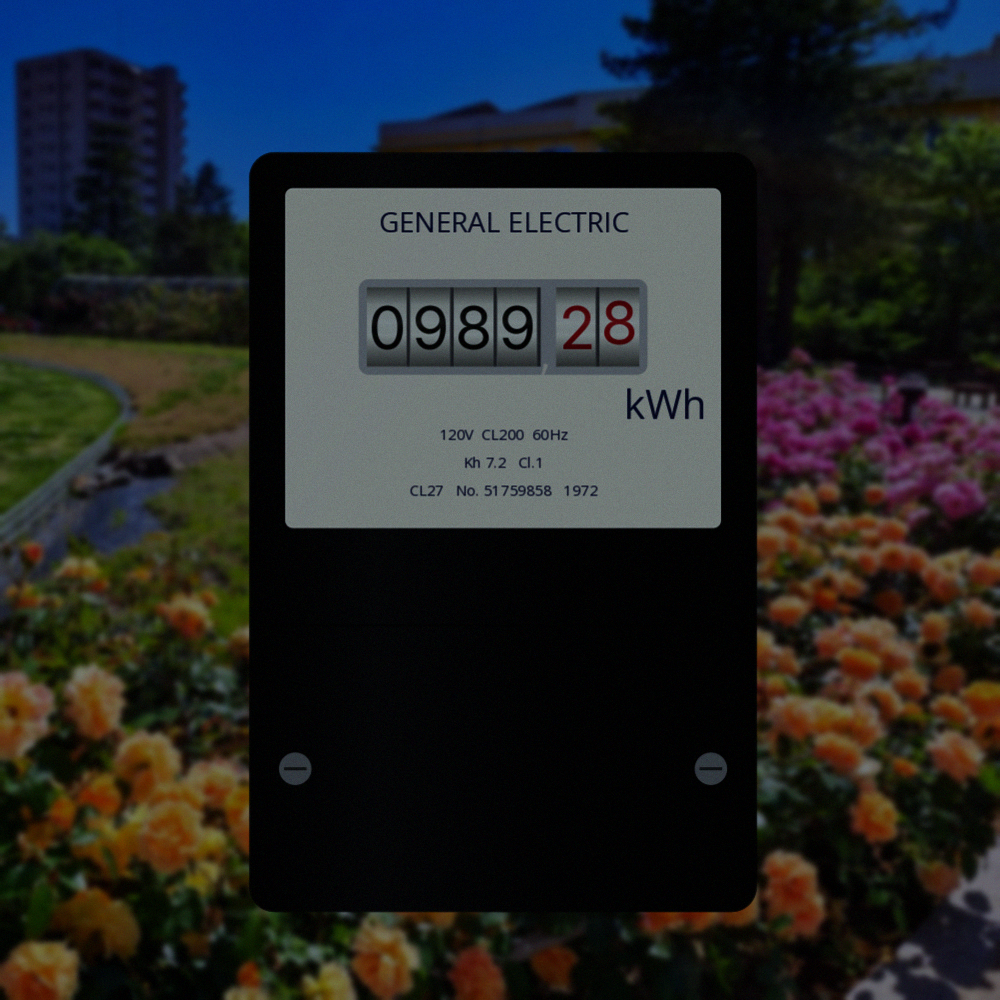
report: 989.28 (kWh)
